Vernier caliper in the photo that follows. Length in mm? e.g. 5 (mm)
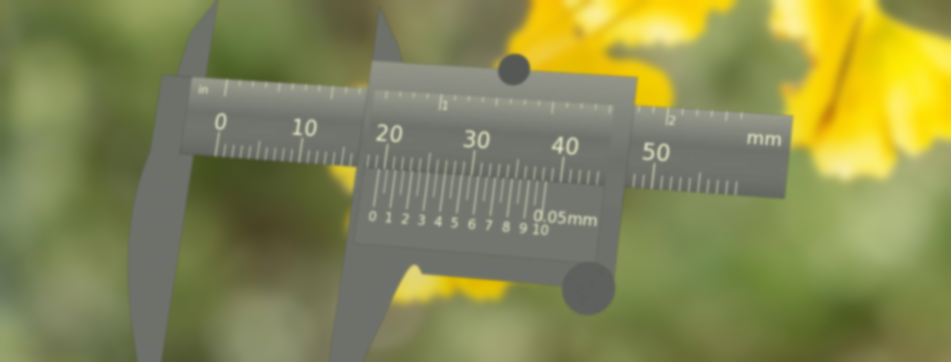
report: 19.4 (mm)
